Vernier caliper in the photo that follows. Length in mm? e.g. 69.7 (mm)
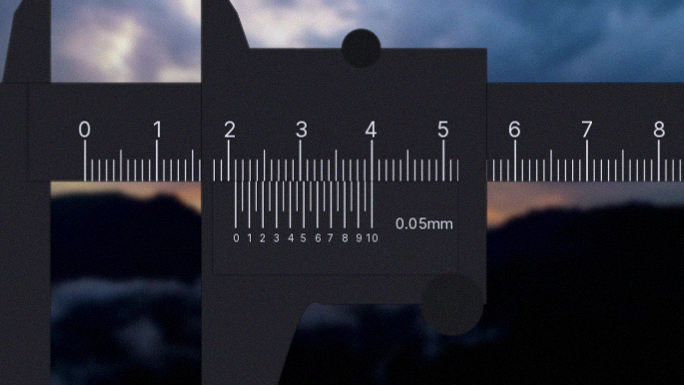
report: 21.0 (mm)
